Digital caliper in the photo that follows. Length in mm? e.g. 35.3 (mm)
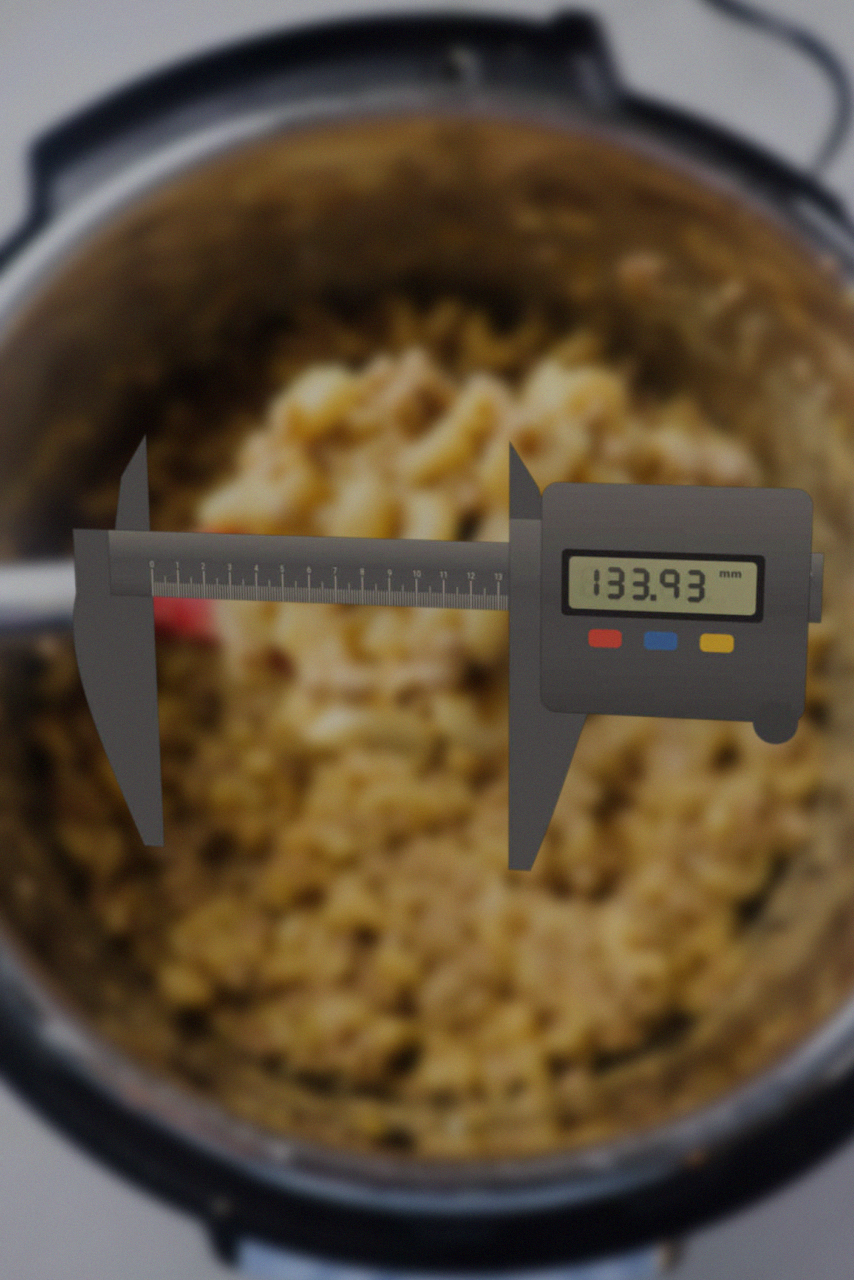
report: 133.93 (mm)
